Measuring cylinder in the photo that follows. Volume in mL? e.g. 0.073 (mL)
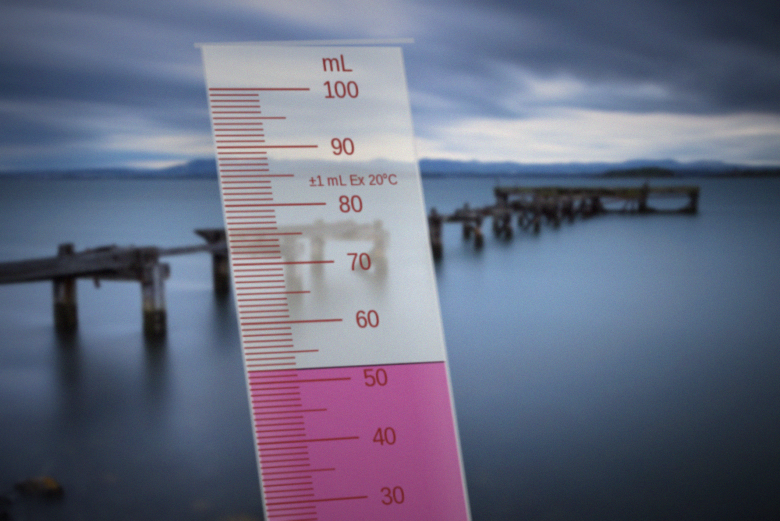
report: 52 (mL)
